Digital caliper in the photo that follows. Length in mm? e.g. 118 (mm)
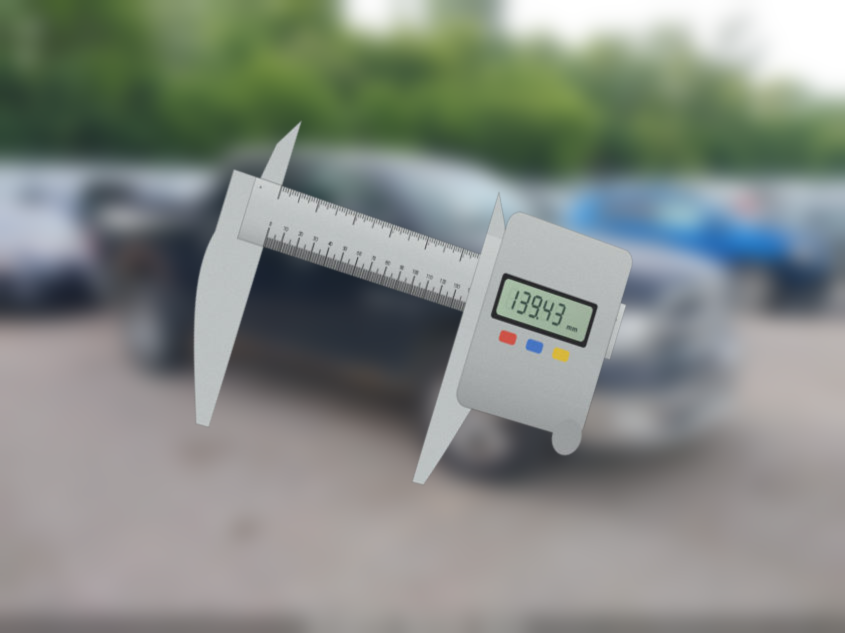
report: 139.43 (mm)
